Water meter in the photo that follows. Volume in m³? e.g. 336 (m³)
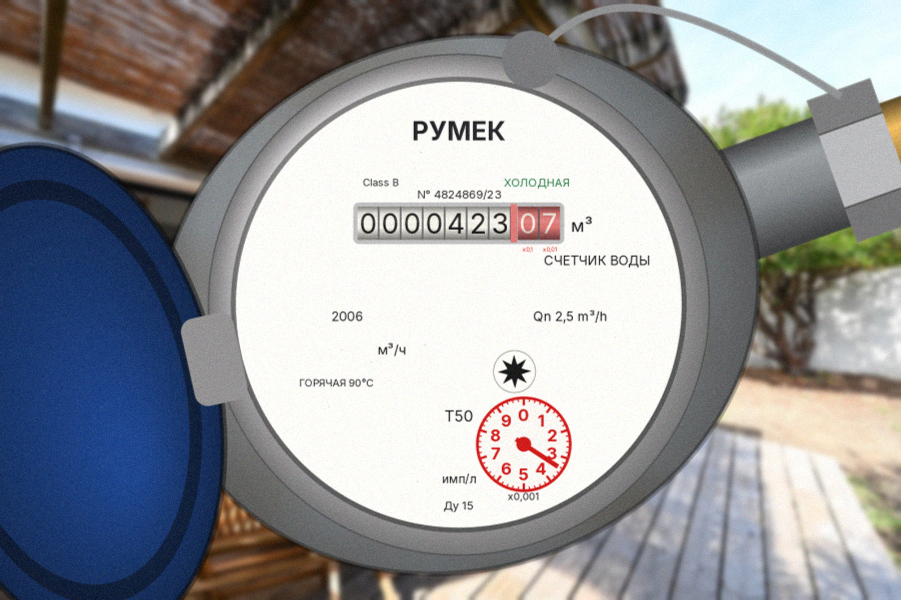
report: 423.073 (m³)
